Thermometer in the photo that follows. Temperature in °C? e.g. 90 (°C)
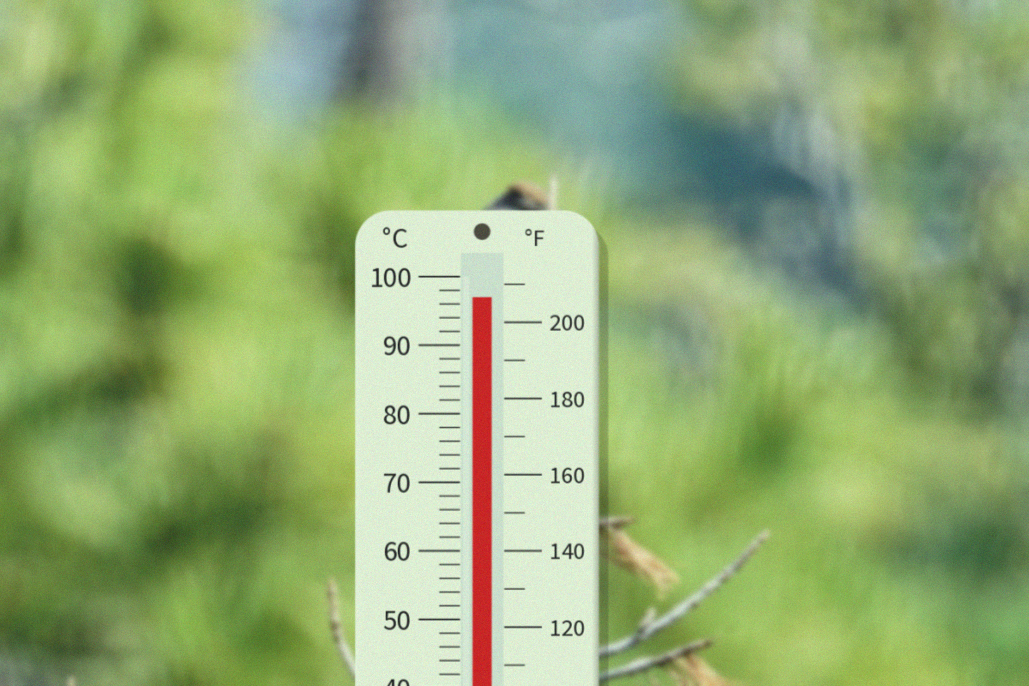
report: 97 (°C)
